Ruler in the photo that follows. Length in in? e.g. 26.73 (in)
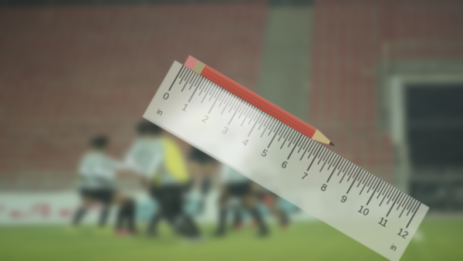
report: 7.5 (in)
